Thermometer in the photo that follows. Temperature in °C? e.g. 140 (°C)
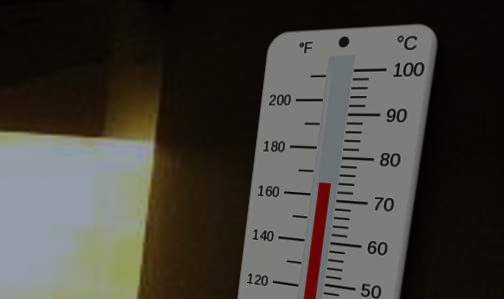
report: 74 (°C)
